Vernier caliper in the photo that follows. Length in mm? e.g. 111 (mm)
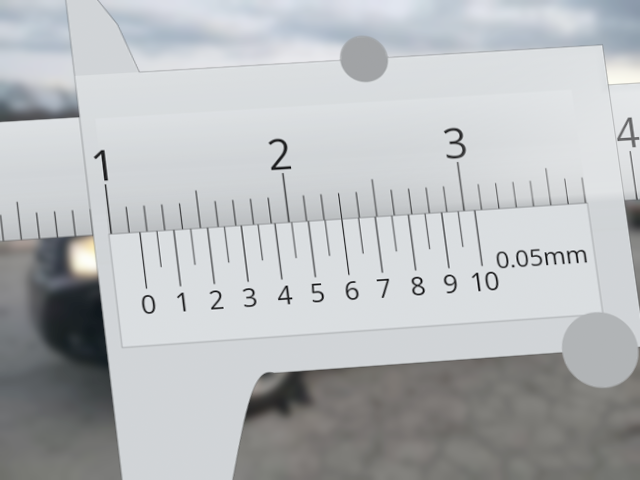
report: 11.6 (mm)
